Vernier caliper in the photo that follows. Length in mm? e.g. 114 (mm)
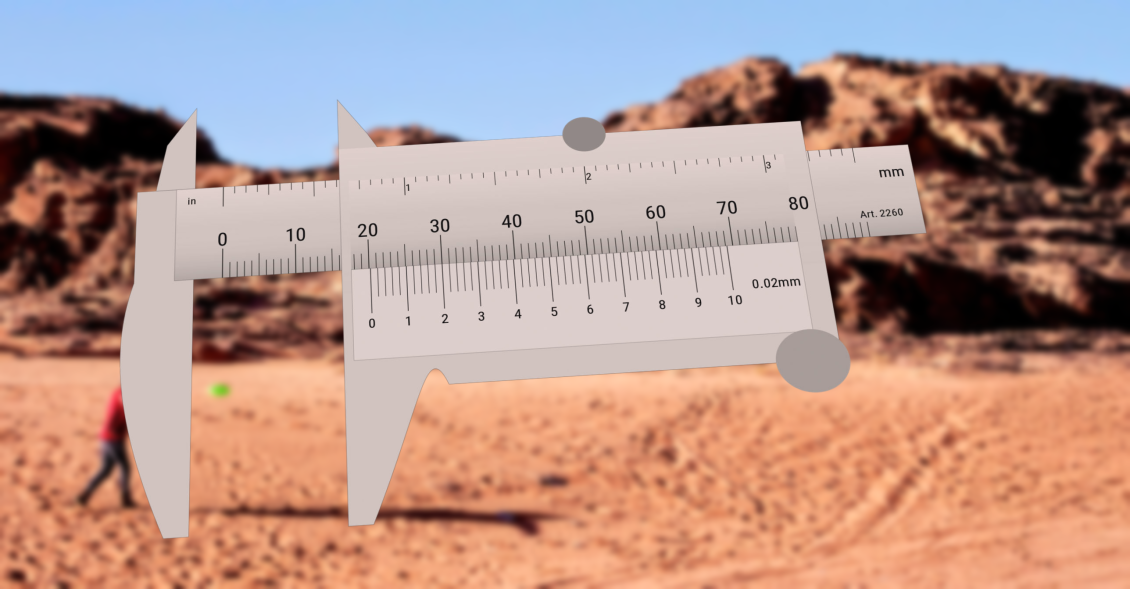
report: 20.2 (mm)
